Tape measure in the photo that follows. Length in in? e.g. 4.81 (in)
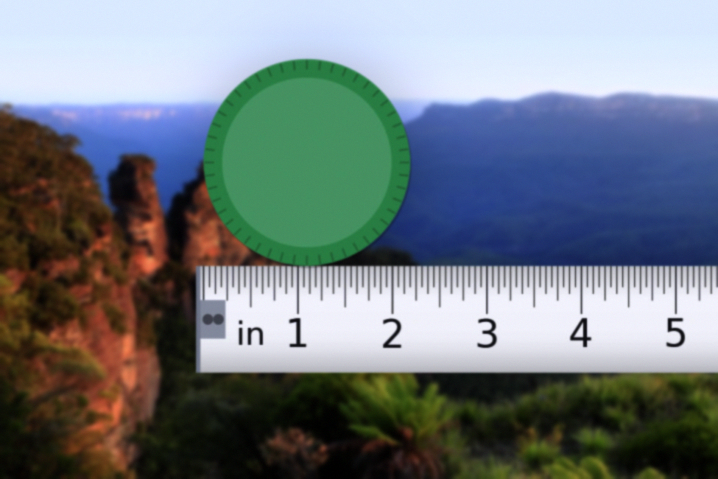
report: 2.1875 (in)
